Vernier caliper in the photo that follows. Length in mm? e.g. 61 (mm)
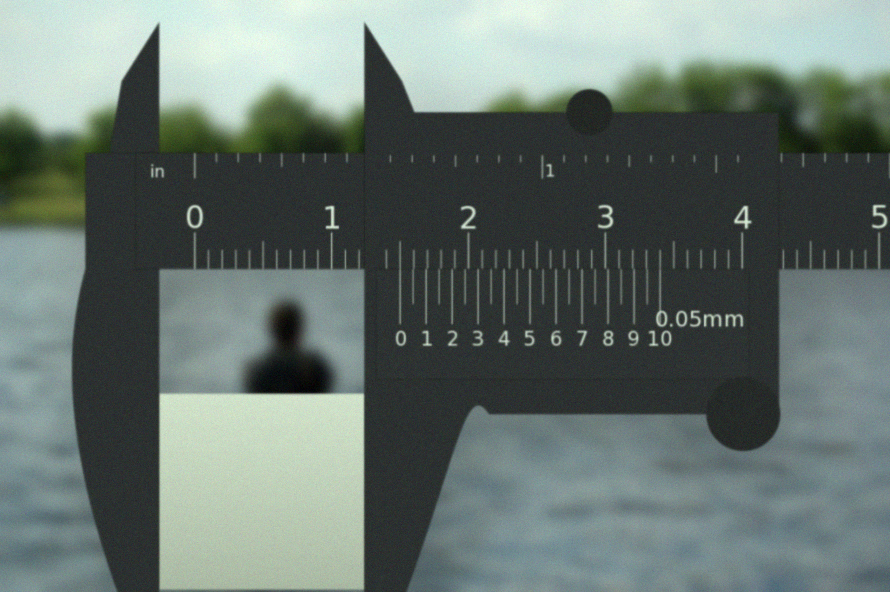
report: 15.0 (mm)
